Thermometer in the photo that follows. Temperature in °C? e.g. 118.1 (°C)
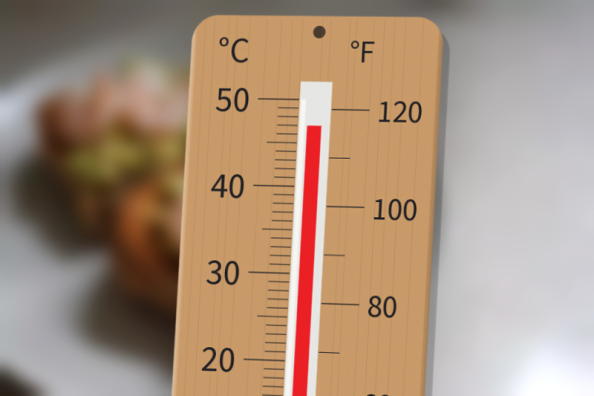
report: 47 (°C)
